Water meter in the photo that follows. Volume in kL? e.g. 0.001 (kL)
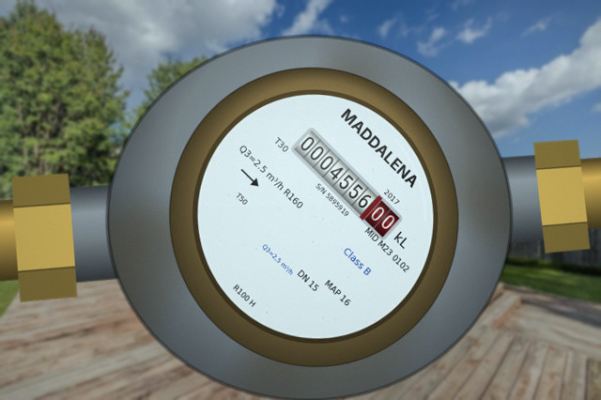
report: 4556.00 (kL)
